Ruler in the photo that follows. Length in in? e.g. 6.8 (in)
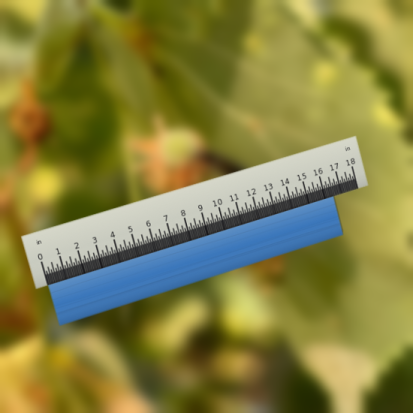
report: 16.5 (in)
